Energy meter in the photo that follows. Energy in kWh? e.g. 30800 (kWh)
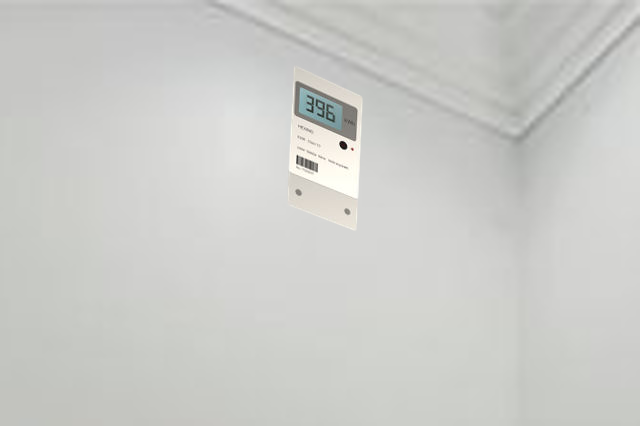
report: 396 (kWh)
